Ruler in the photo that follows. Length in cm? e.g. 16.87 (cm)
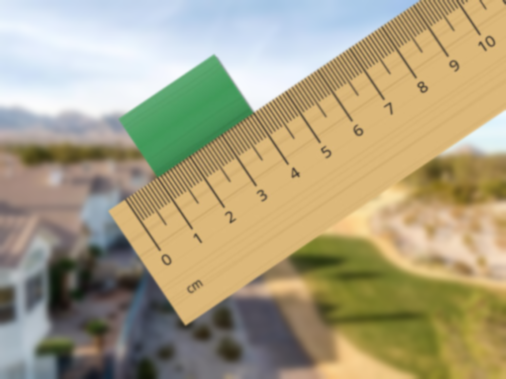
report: 3 (cm)
